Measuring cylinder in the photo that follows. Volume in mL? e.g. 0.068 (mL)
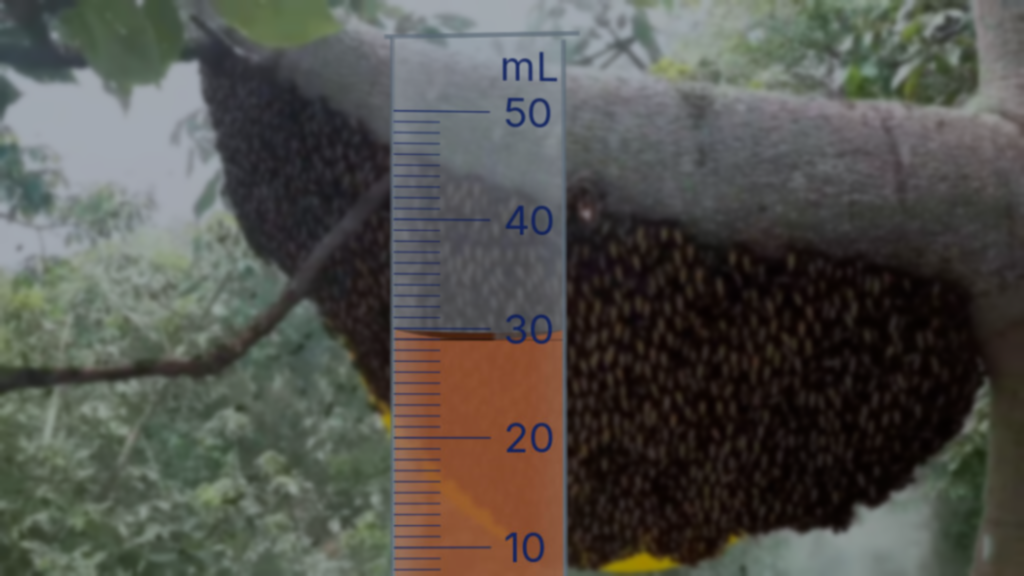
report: 29 (mL)
